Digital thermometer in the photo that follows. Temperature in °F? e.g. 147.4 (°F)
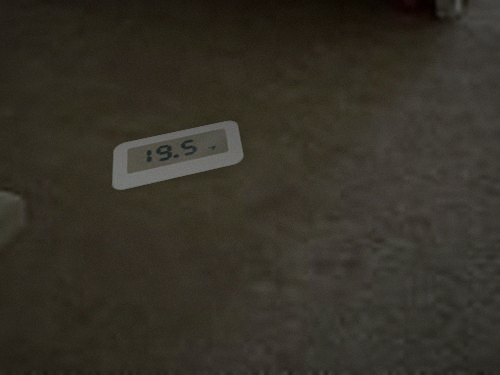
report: 19.5 (°F)
